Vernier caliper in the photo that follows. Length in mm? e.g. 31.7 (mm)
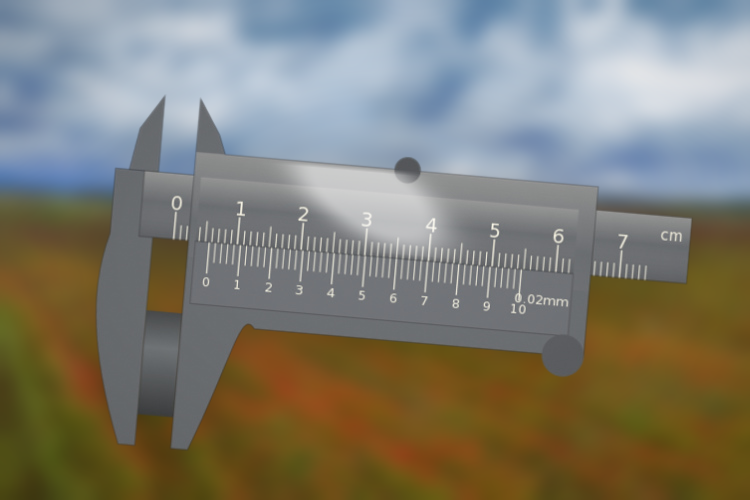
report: 5.6 (mm)
